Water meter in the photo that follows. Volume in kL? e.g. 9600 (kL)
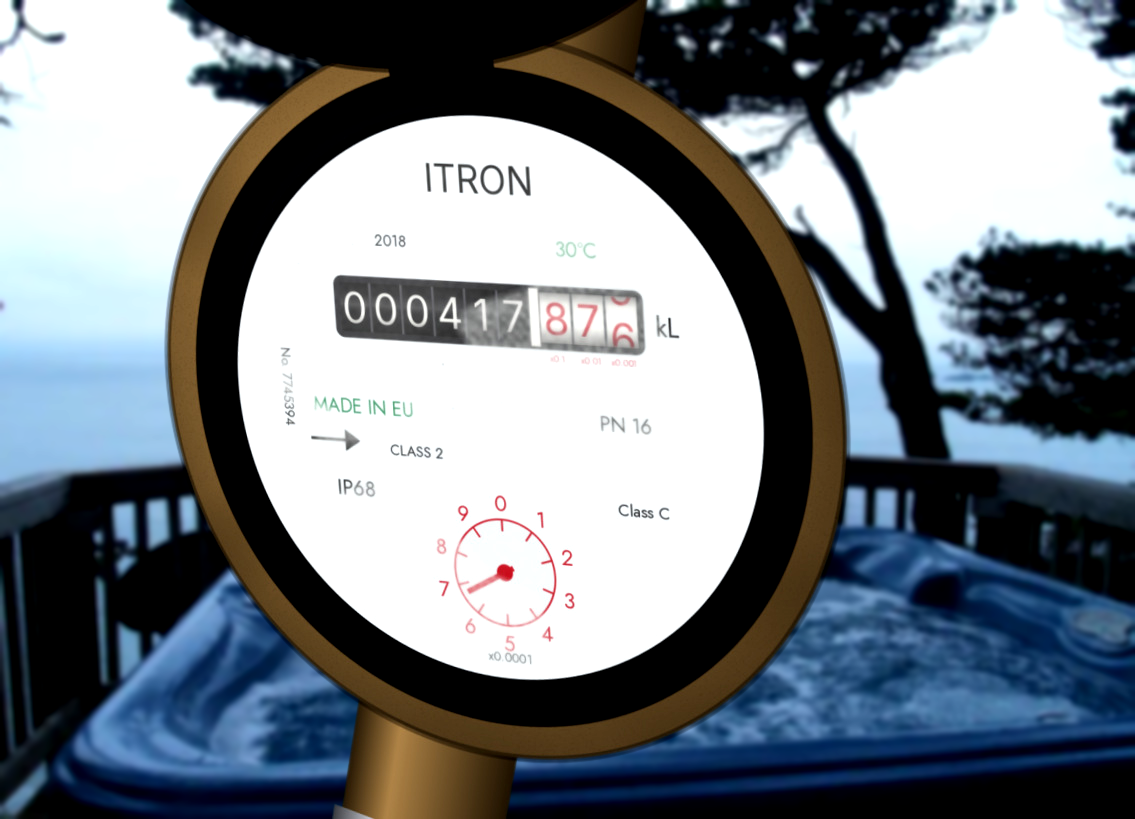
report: 417.8756 (kL)
